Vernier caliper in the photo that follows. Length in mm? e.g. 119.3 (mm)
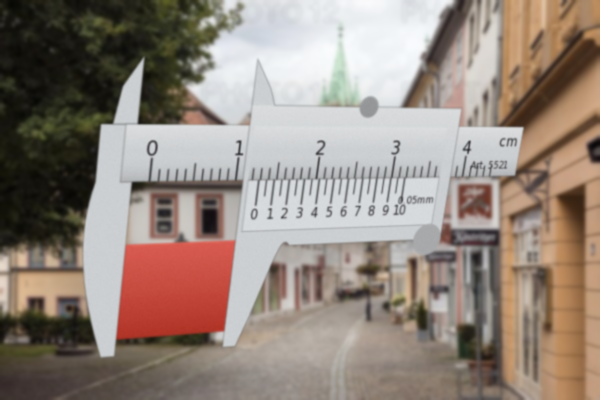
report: 12.8 (mm)
